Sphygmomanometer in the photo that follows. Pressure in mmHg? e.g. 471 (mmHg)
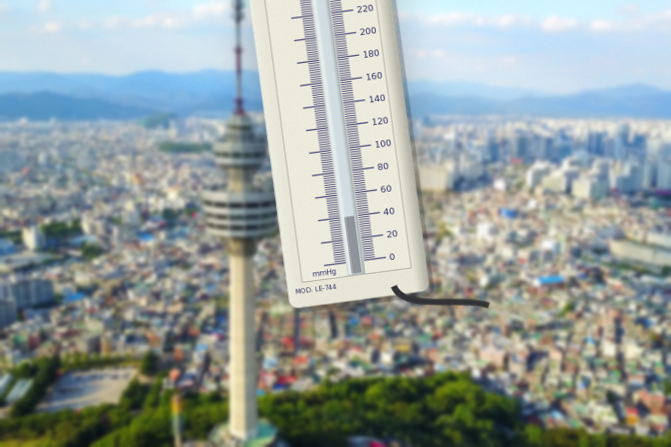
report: 40 (mmHg)
